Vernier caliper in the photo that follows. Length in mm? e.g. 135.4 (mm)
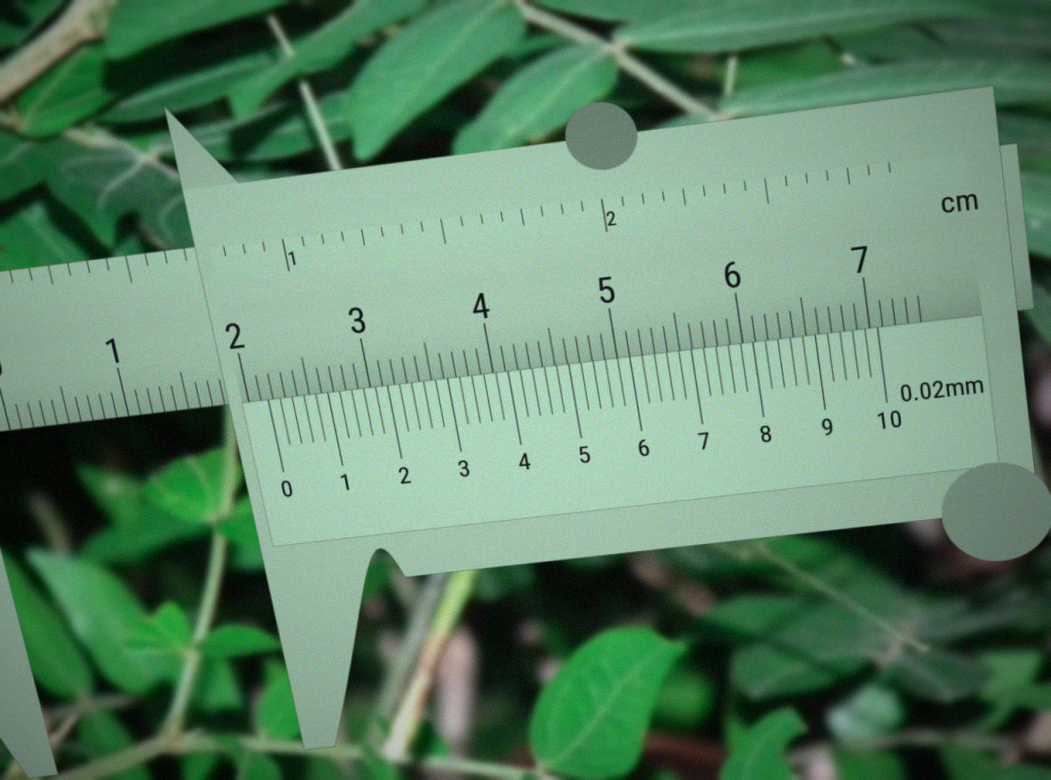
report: 21.6 (mm)
